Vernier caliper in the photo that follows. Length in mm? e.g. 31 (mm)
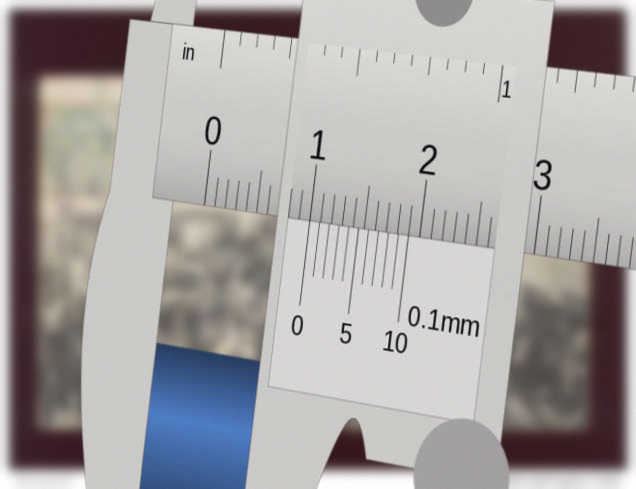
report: 10.0 (mm)
